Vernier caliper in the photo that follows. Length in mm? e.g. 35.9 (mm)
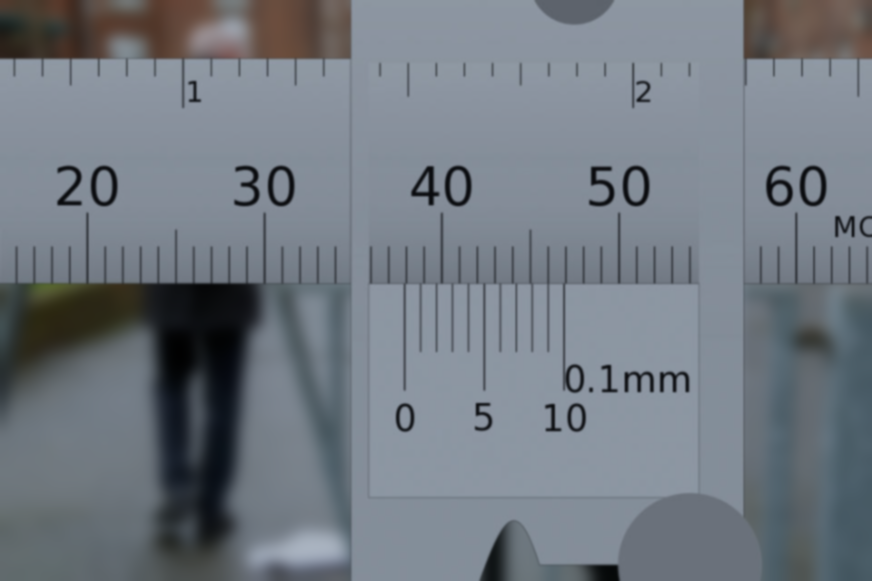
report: 37.9 (mm)
